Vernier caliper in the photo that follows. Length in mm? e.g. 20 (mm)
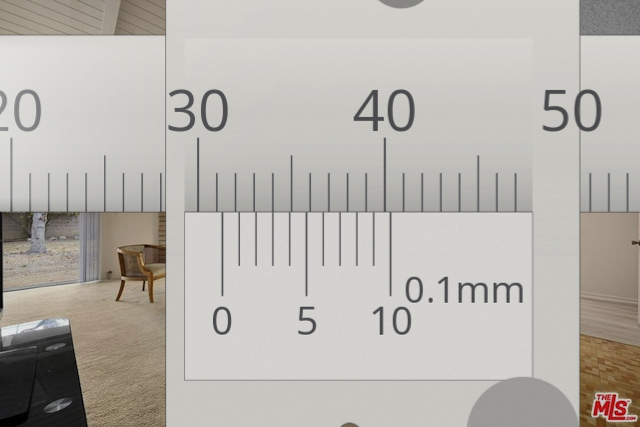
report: 31.3 (mm)
